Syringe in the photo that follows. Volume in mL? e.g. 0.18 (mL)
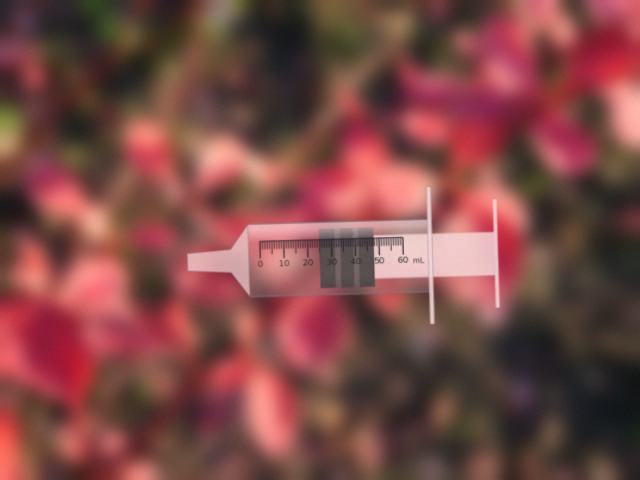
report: 25 (mL)
